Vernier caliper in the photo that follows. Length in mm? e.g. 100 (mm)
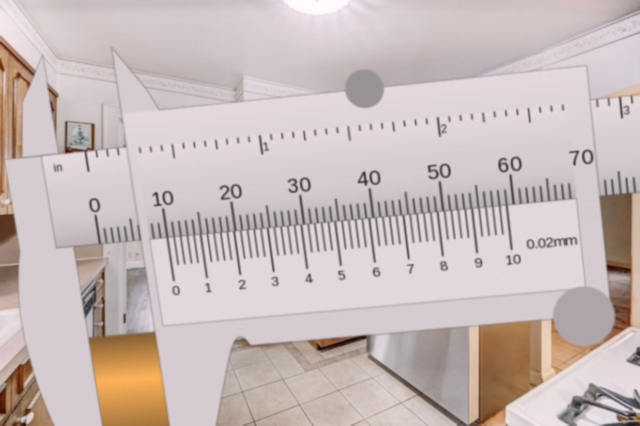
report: 10.0 (mm)
